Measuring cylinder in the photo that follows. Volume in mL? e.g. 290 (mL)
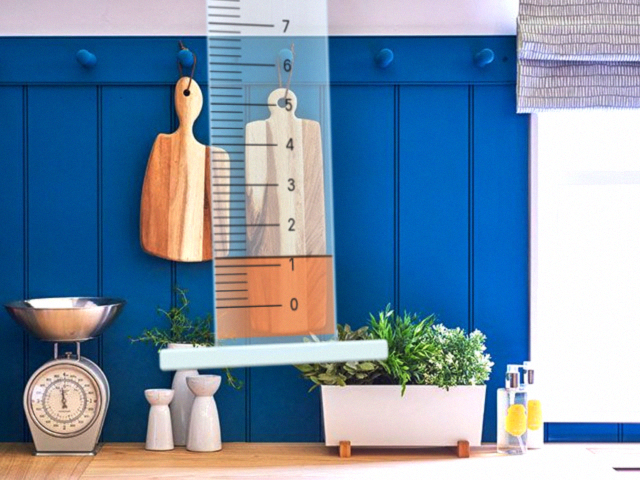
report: 1.2 (mL)
